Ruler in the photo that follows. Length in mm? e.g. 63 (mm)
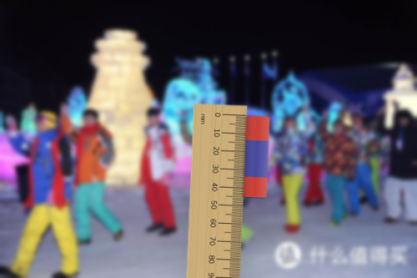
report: 45 (mm)
